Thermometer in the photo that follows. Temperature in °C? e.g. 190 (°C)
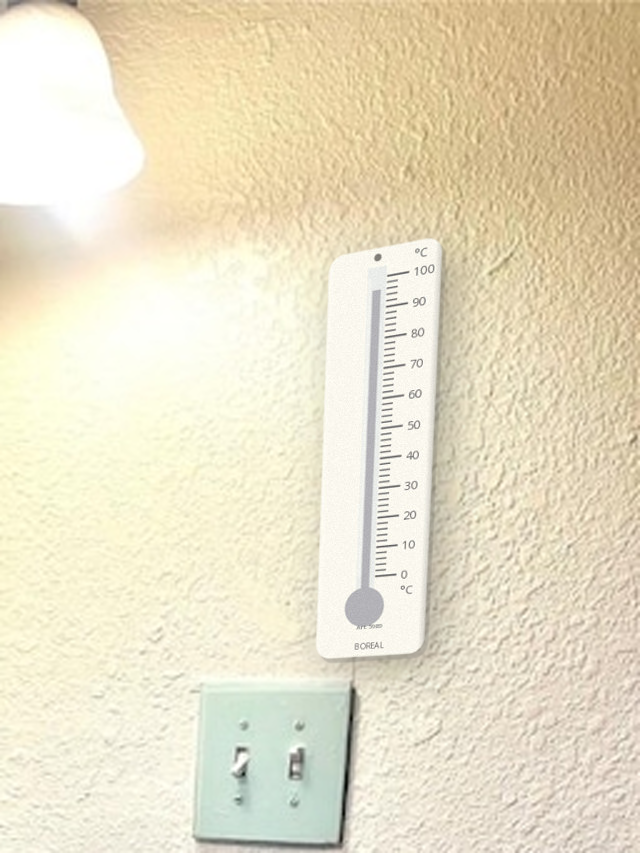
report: 96 (°C)
